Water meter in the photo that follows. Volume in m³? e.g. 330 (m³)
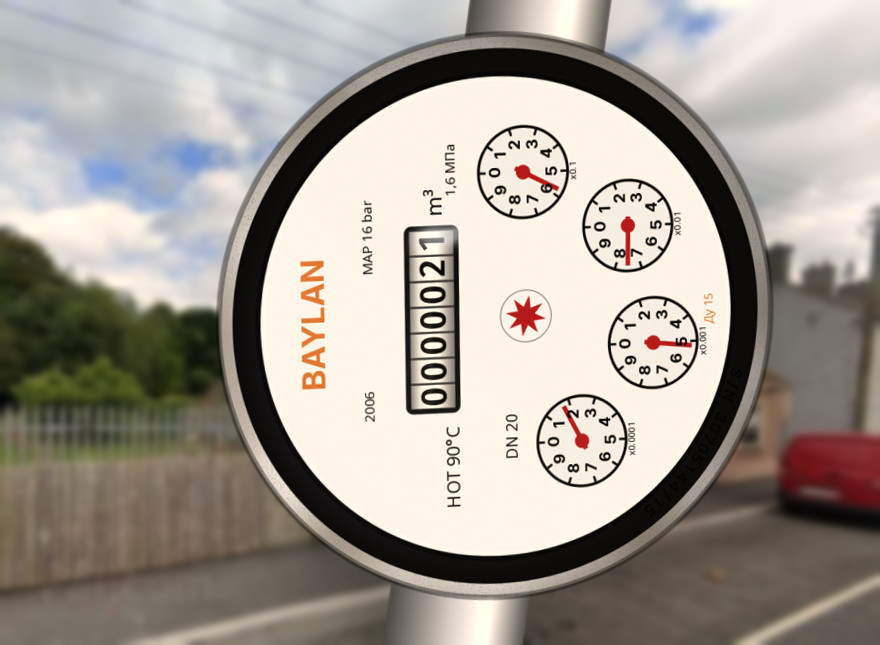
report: 21.5751 (m³)
